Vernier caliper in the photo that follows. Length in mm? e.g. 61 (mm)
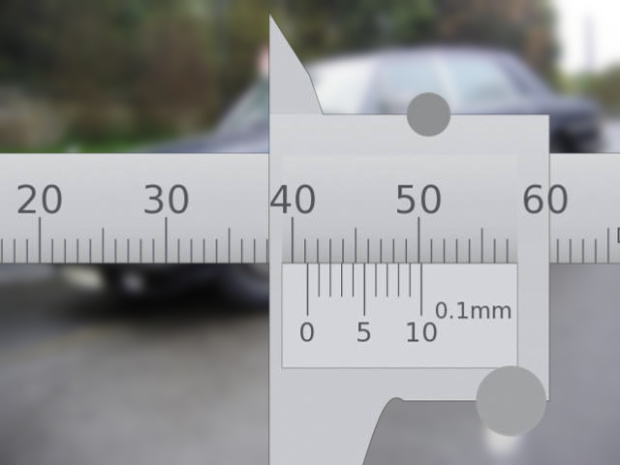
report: 41.2 (mm)
